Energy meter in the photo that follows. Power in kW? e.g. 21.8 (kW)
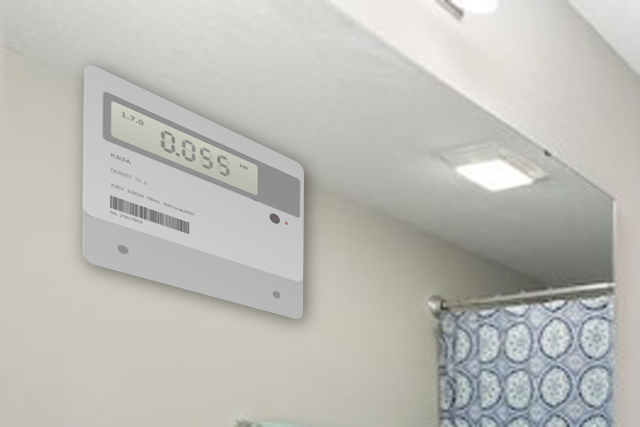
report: 0.055 (kW)
